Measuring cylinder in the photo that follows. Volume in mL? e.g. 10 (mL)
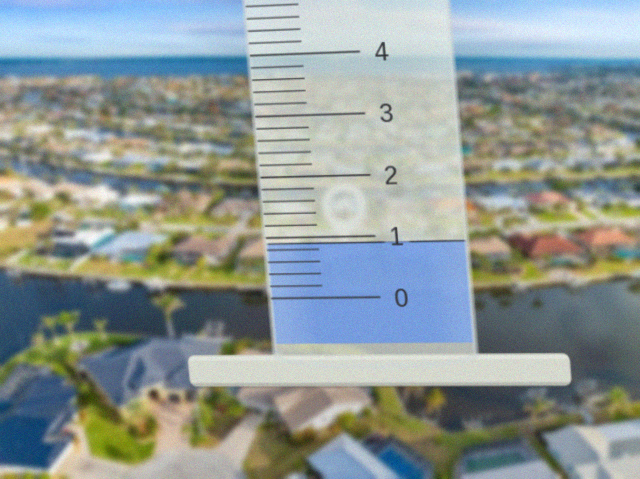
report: 0.9 (mL)
